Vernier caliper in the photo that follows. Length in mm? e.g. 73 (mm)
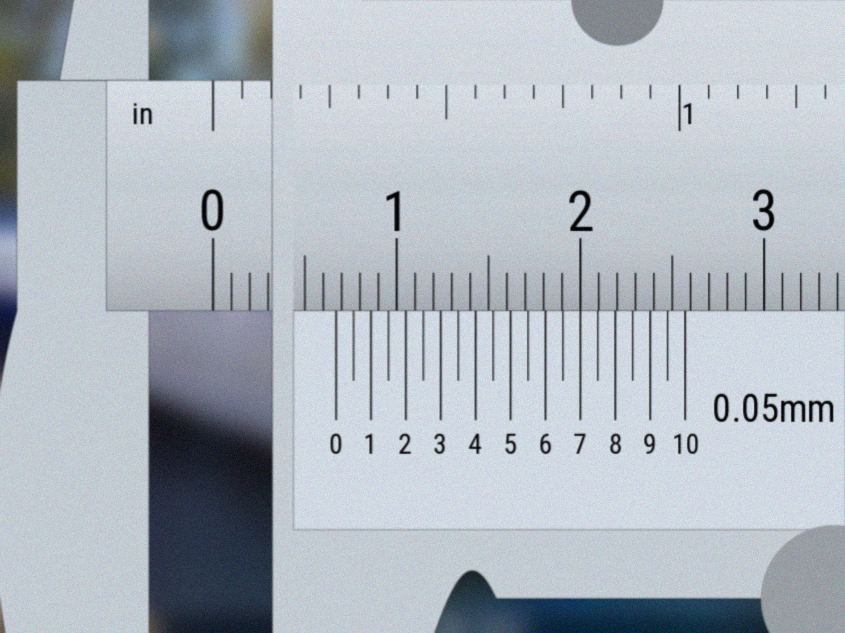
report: 6.7 (mm)
